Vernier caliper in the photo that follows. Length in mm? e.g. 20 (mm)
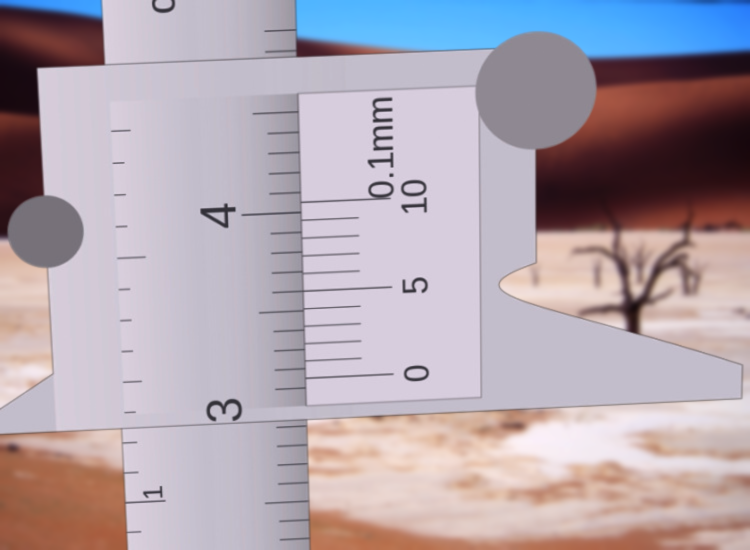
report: 31.5 (mm)
